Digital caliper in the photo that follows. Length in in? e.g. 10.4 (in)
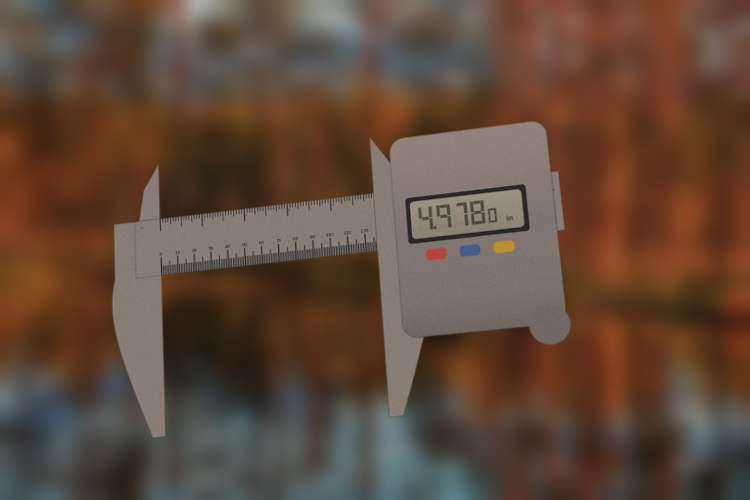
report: 4.9780 (in)
